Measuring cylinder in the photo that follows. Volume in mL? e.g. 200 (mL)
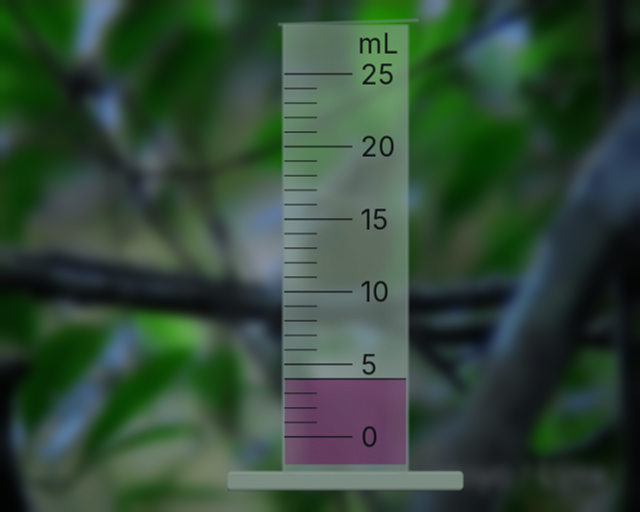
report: 4 (mL)
